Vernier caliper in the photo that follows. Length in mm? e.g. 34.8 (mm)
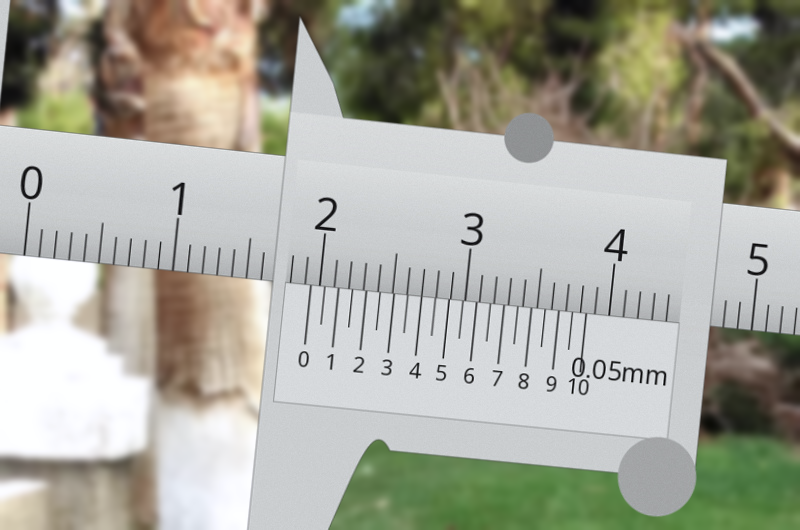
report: 19.4 (mm)
